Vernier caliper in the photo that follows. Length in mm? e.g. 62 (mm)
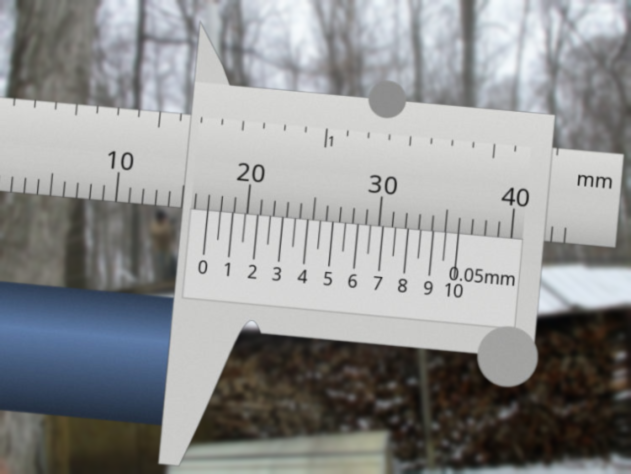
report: 17.0 (mm)
